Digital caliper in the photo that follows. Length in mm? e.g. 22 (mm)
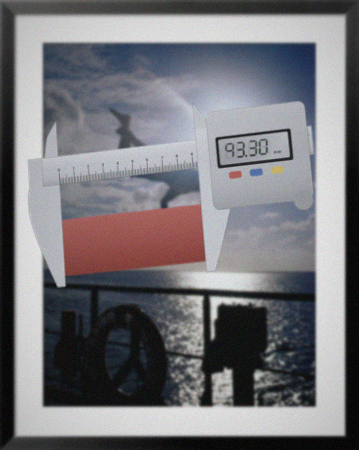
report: 93.30 (mm)
